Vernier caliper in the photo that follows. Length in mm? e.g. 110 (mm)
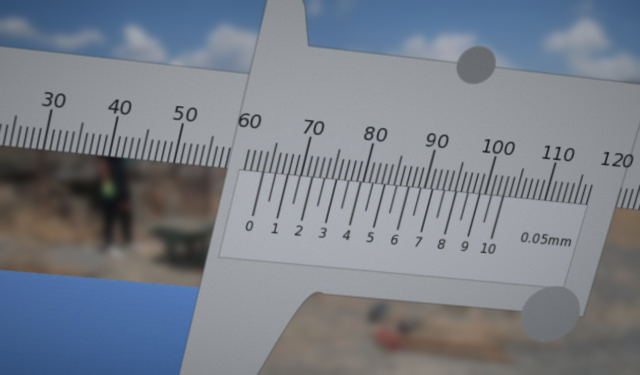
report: 64.0 (mm)
